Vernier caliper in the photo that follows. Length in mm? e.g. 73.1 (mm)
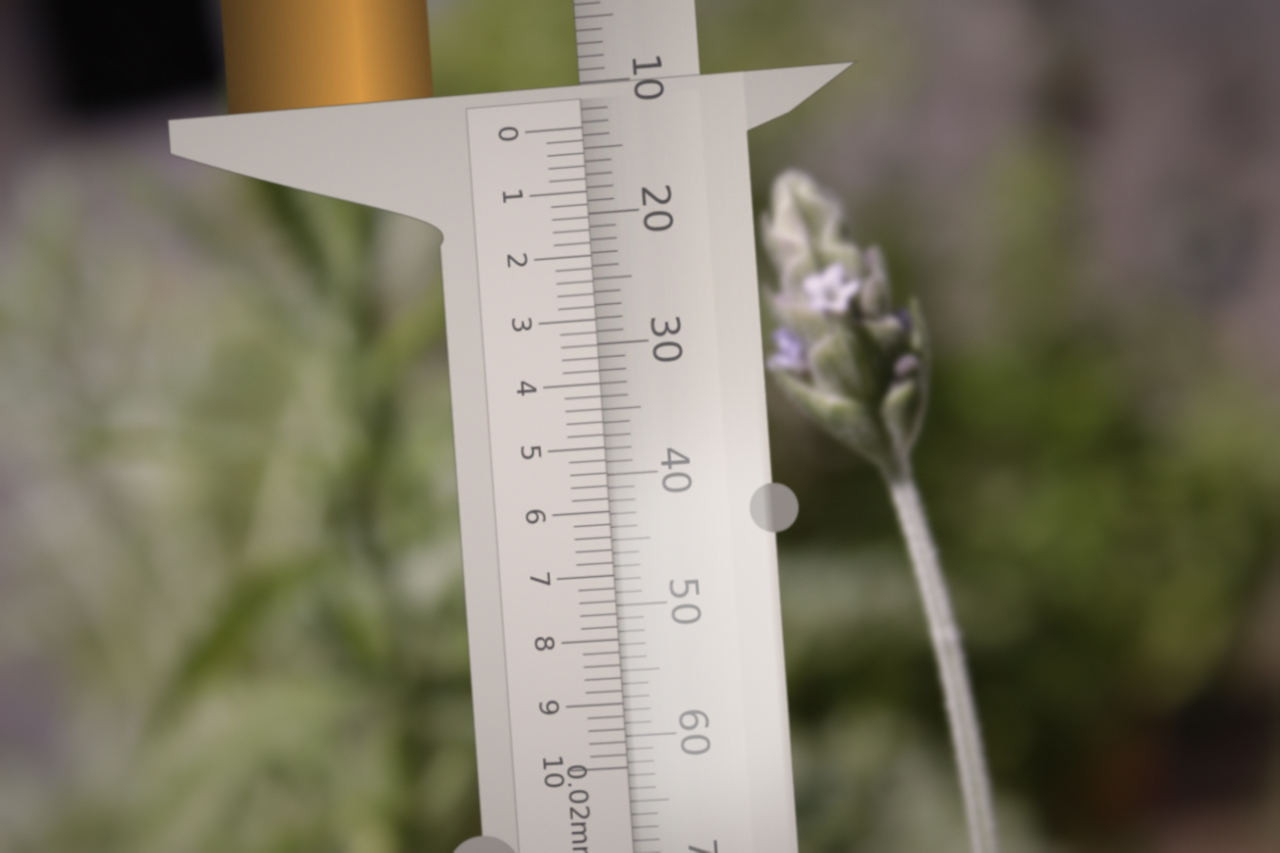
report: 13.4 (mm)
